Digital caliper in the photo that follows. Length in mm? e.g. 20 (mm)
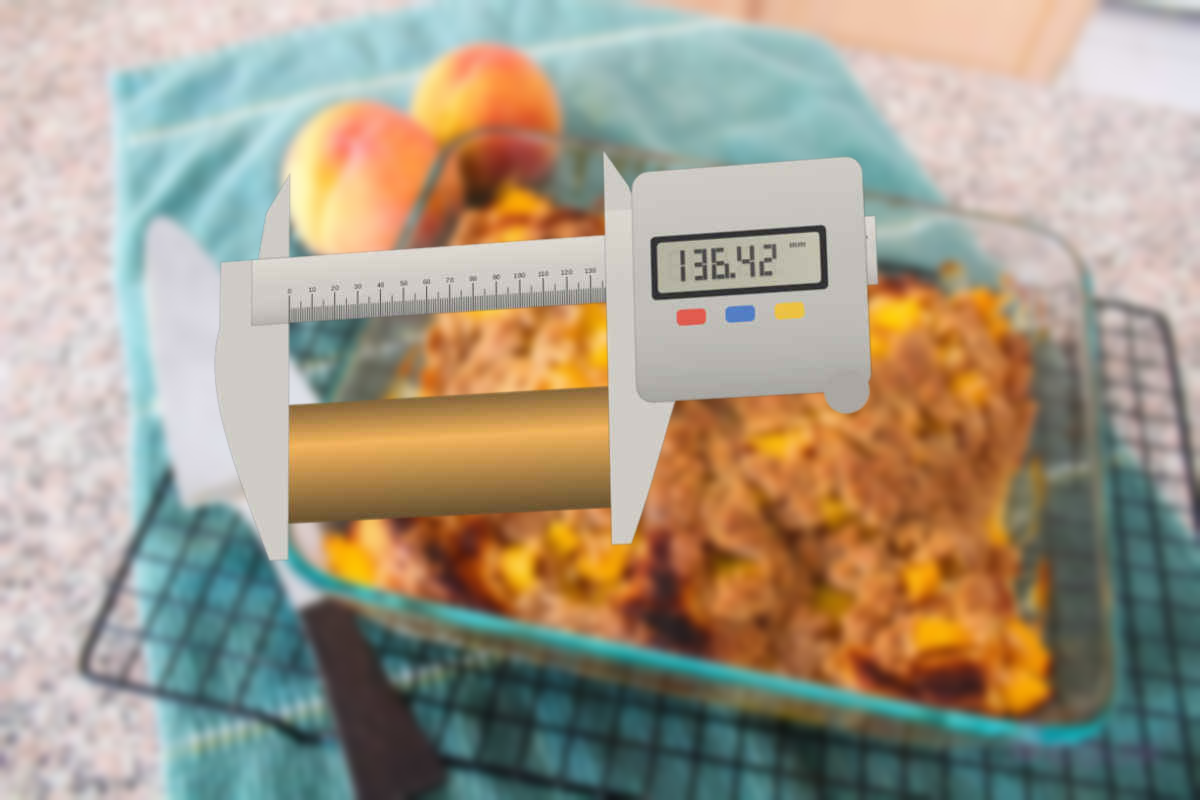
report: 136.42 (mm)
